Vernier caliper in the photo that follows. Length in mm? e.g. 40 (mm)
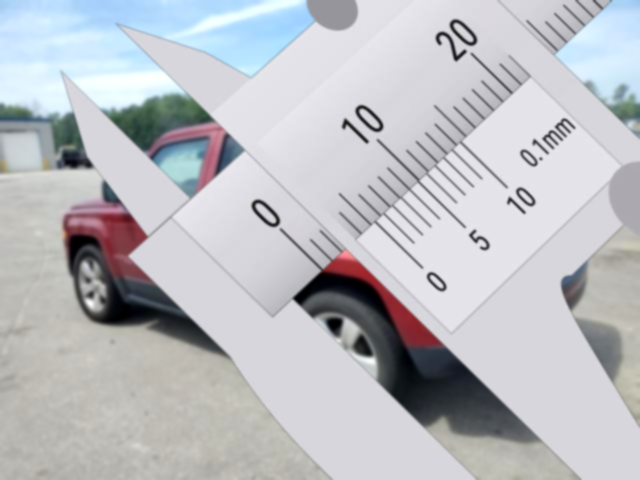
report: 5.4 (mm)
